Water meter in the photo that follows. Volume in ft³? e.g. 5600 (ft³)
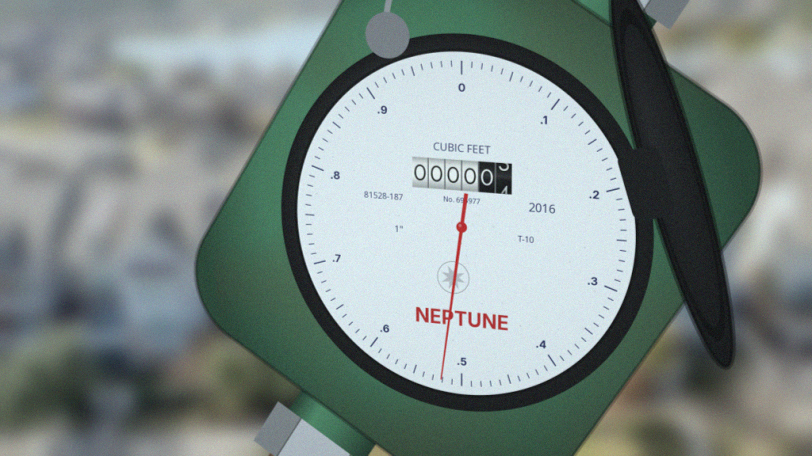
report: 3.52 (ft³)
